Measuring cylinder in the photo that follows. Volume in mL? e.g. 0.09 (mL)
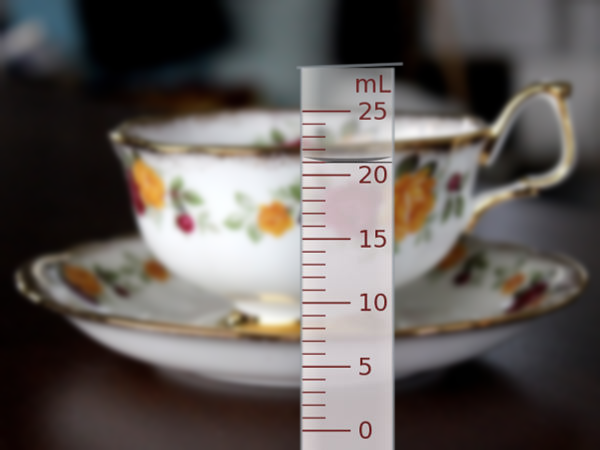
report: 21 (mL)
